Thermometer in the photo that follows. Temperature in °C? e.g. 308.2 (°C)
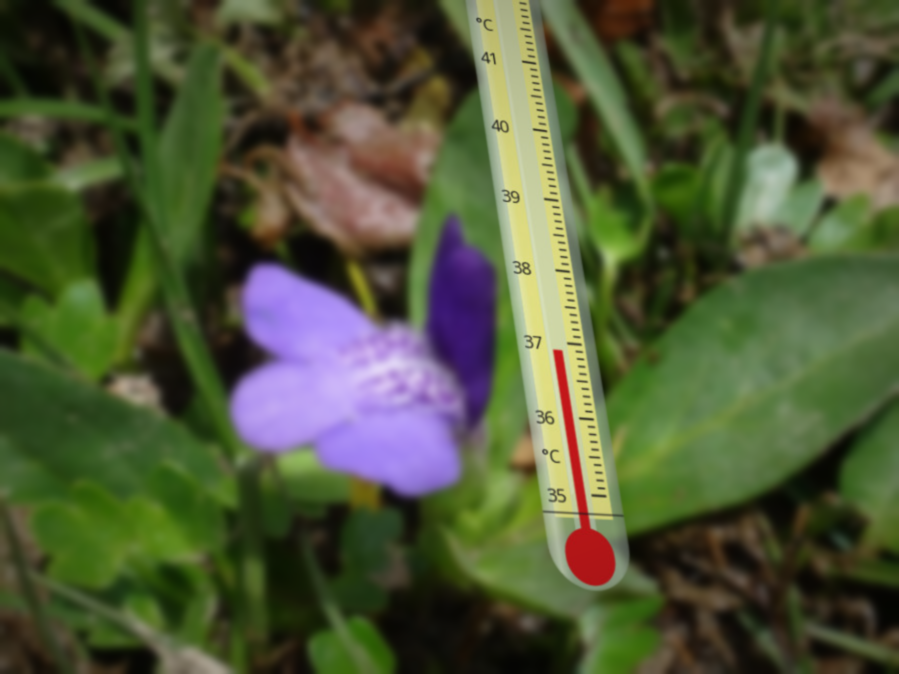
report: 36.9 (°C)
